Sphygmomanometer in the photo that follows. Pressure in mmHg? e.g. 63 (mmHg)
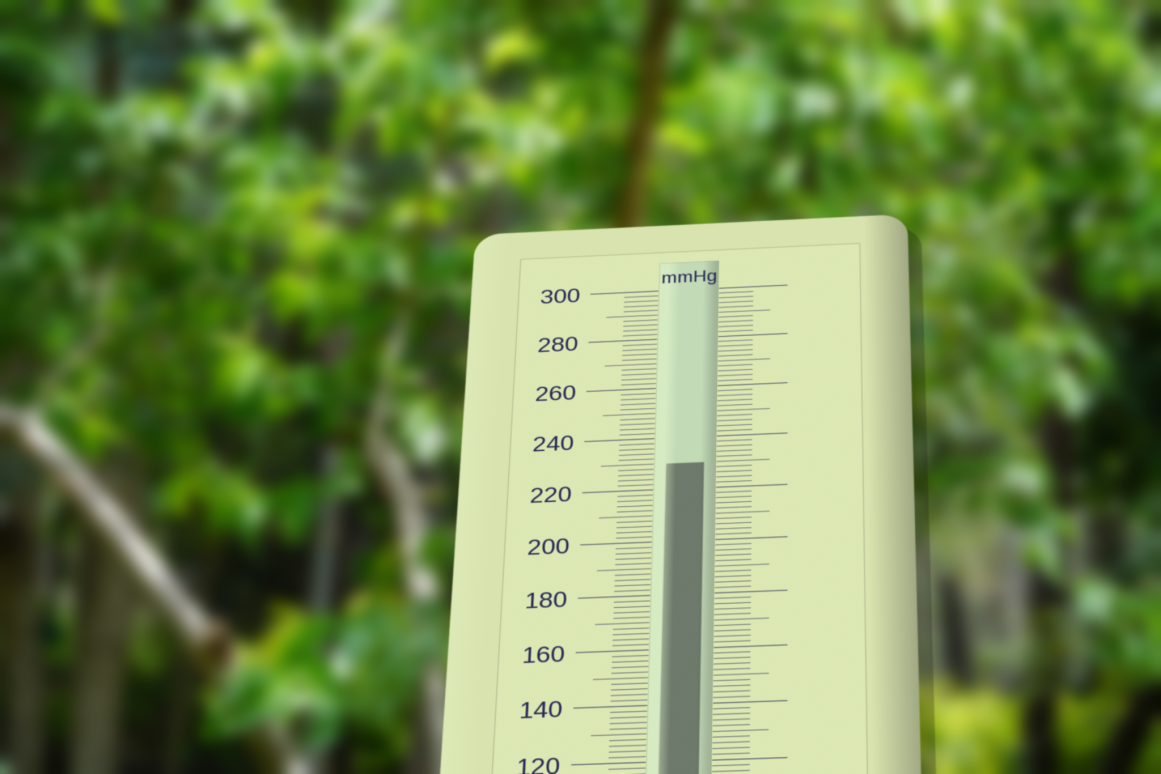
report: 230 (mmHg)
